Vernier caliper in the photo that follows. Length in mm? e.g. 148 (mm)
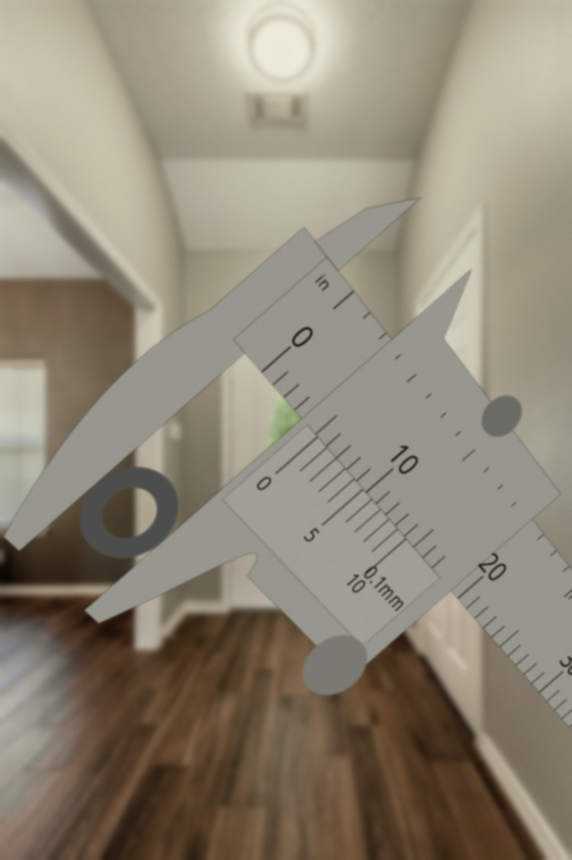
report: 5.2 (mm)
